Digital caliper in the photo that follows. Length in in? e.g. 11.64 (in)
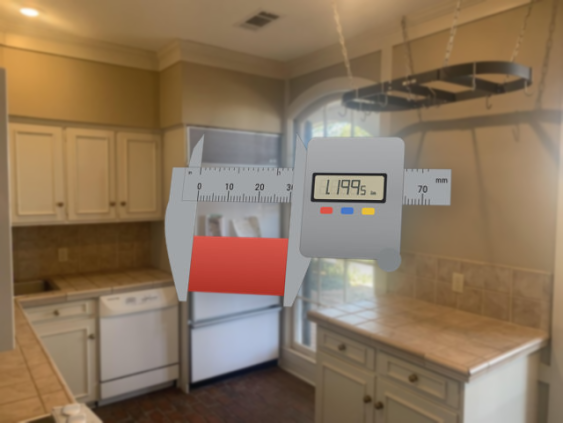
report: 1.1995 (in)
